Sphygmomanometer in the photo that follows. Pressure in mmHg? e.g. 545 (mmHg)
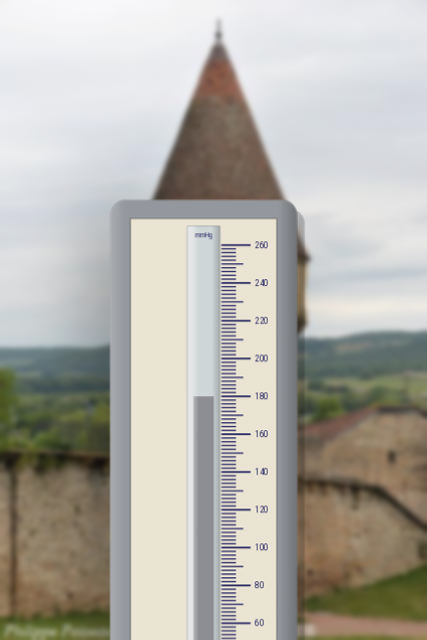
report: 180 (mmHg)
